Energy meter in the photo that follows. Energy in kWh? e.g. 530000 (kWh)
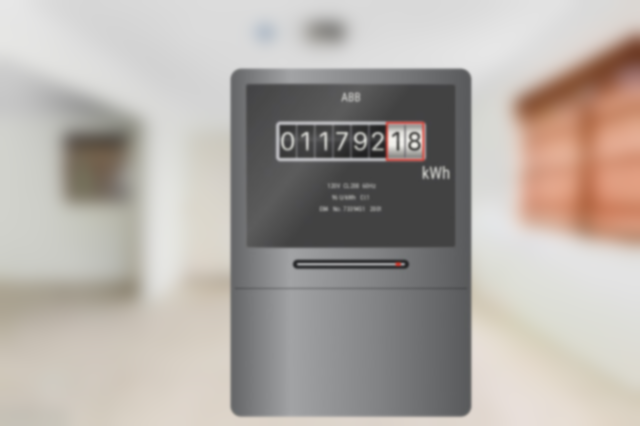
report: 11792.18 (kWh)
